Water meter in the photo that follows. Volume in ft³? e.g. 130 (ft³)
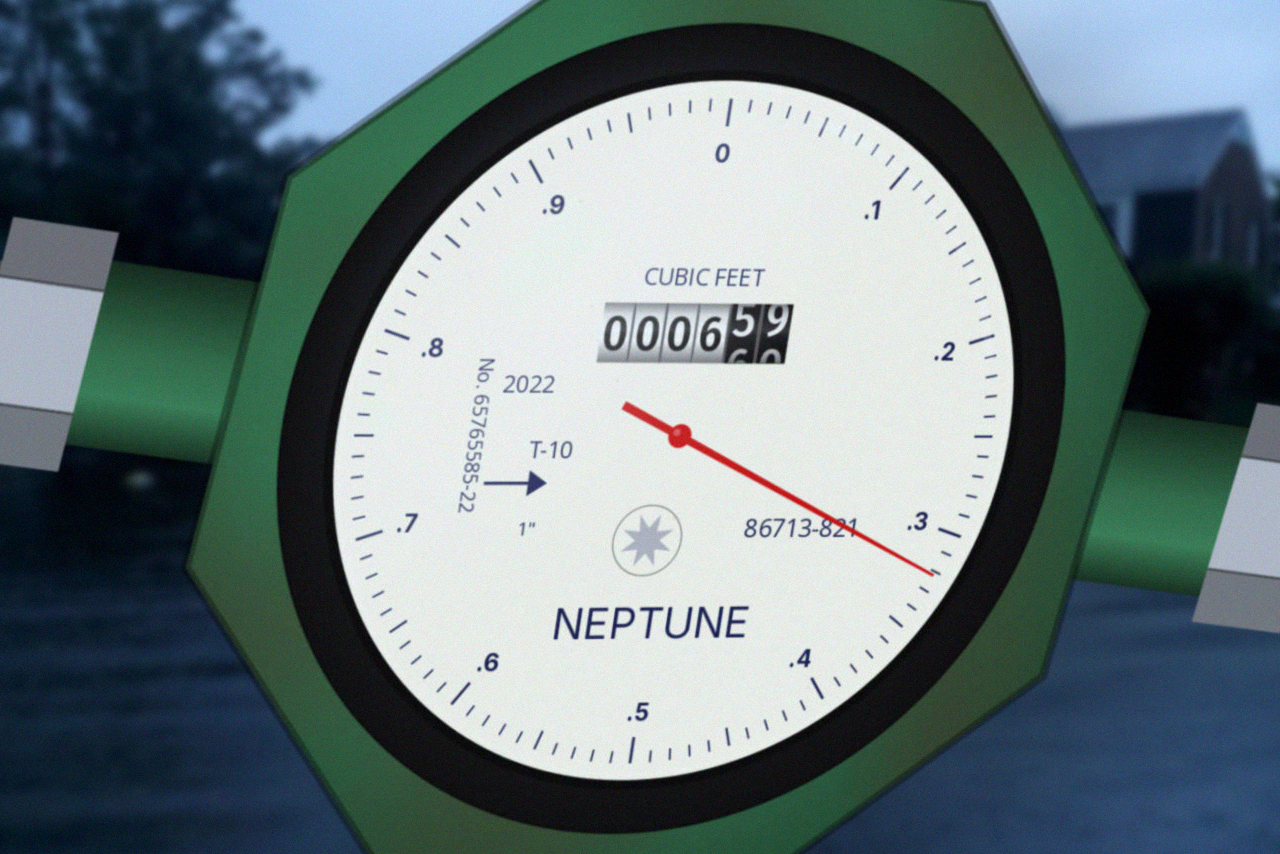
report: 659.32 (ft³)
